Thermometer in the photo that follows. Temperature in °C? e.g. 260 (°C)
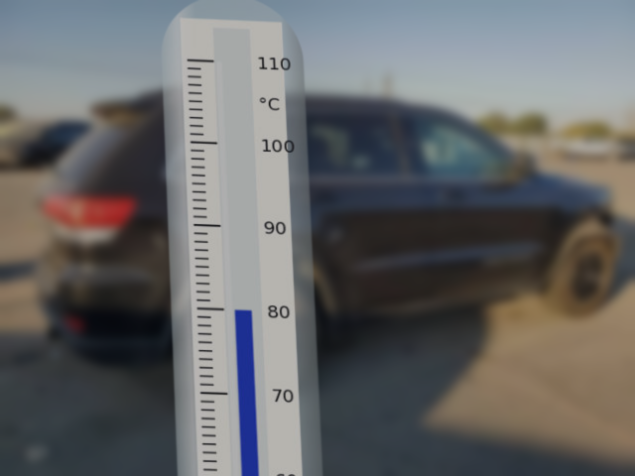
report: 80 (°C)
